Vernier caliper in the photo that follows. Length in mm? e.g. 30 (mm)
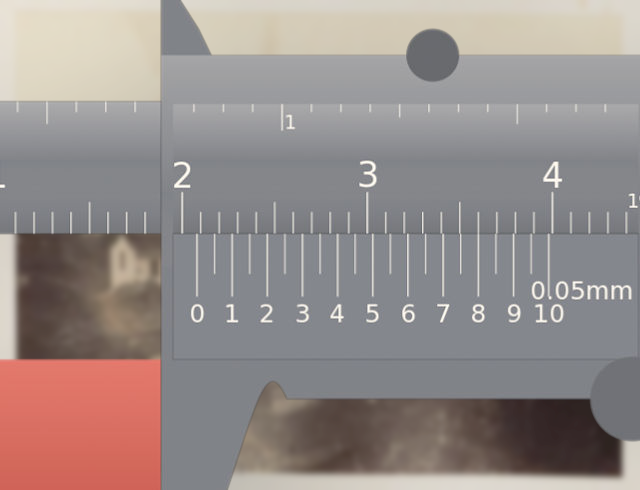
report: 20.8 (mm)
